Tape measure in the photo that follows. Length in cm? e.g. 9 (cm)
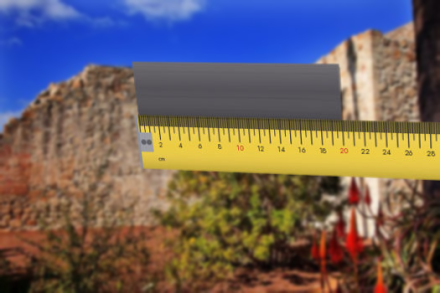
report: 20 (cm)
